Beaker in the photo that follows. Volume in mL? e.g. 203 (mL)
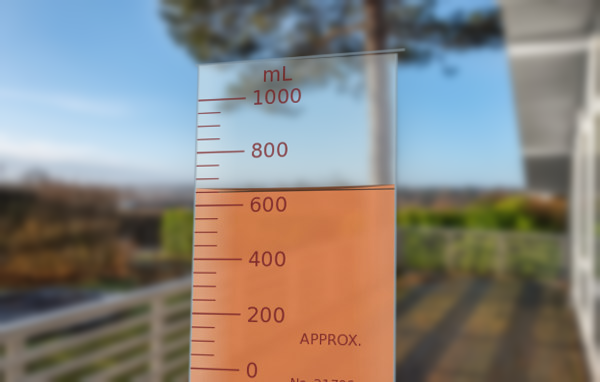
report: 650 (mL)
